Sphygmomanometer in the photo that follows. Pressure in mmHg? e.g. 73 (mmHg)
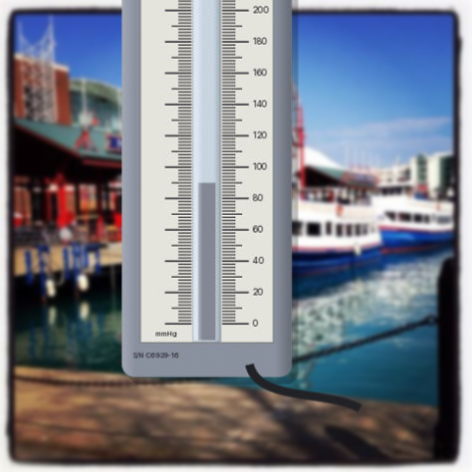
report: 90 (mmHg)
